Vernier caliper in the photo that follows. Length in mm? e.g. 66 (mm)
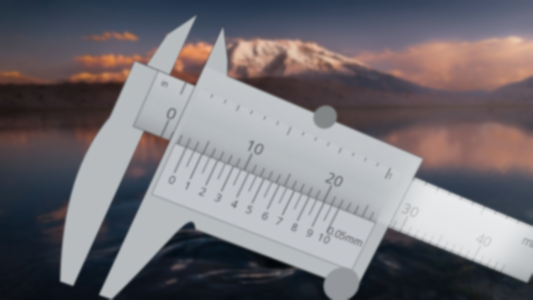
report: 3.0 (mm)
